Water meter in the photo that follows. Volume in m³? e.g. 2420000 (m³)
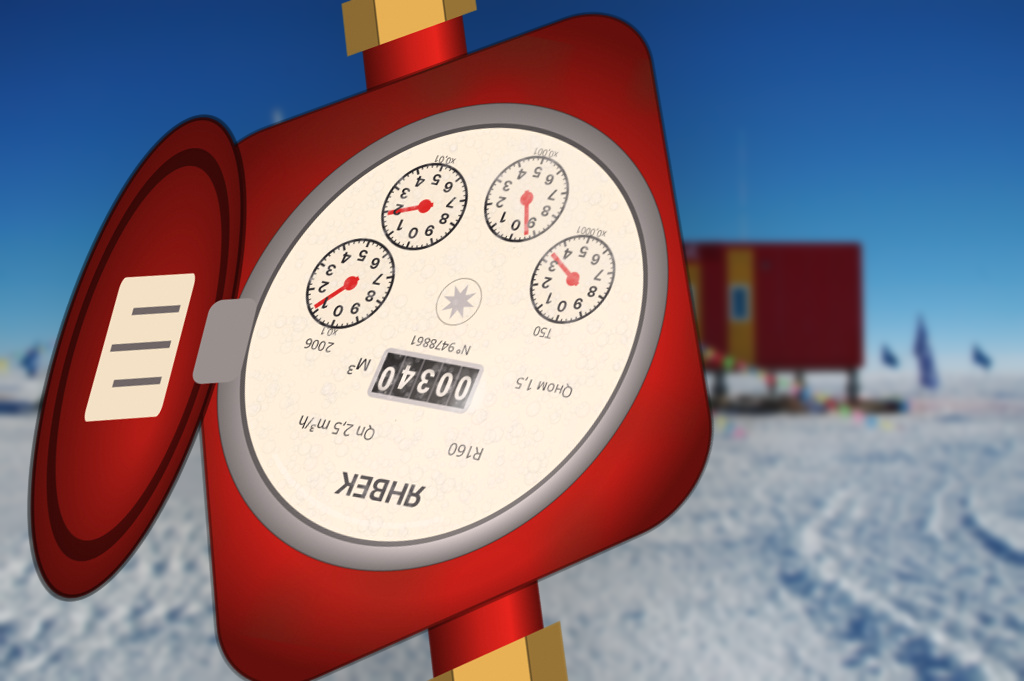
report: 340.1193 (m³)
